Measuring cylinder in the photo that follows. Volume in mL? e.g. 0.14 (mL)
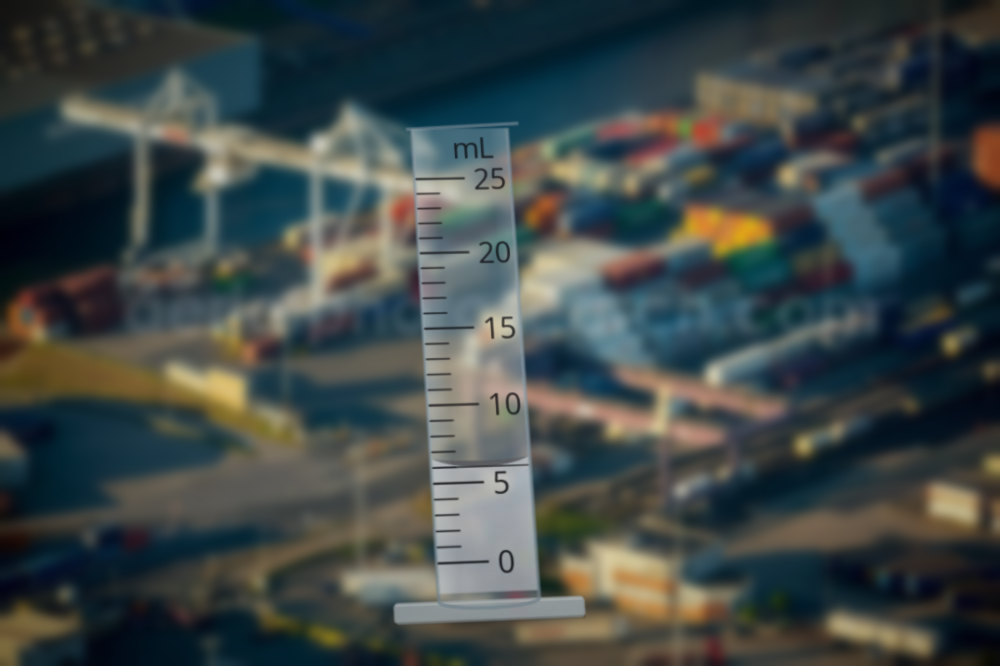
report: 6 (mL)
